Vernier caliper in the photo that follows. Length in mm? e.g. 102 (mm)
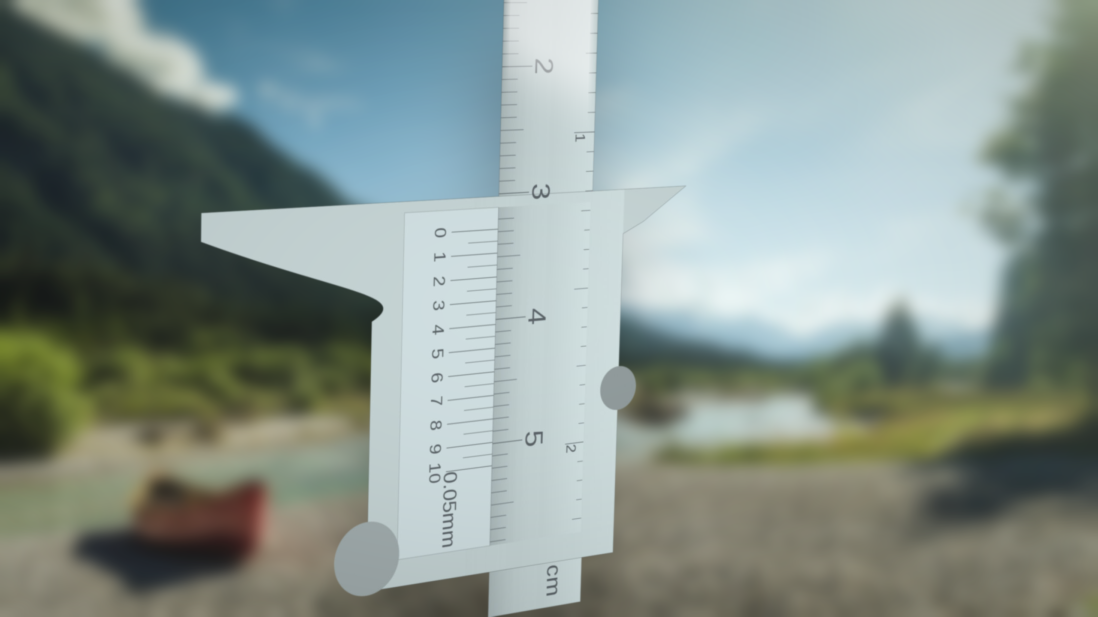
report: 32.8 (mm)
